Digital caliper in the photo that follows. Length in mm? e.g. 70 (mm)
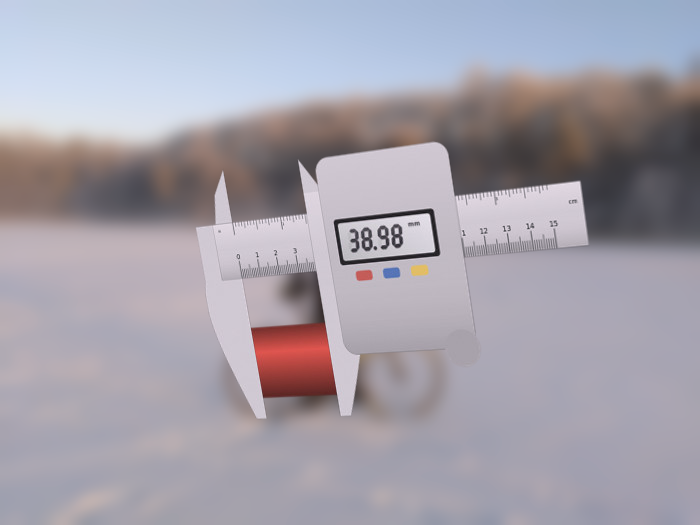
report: 38.98 (mm)
